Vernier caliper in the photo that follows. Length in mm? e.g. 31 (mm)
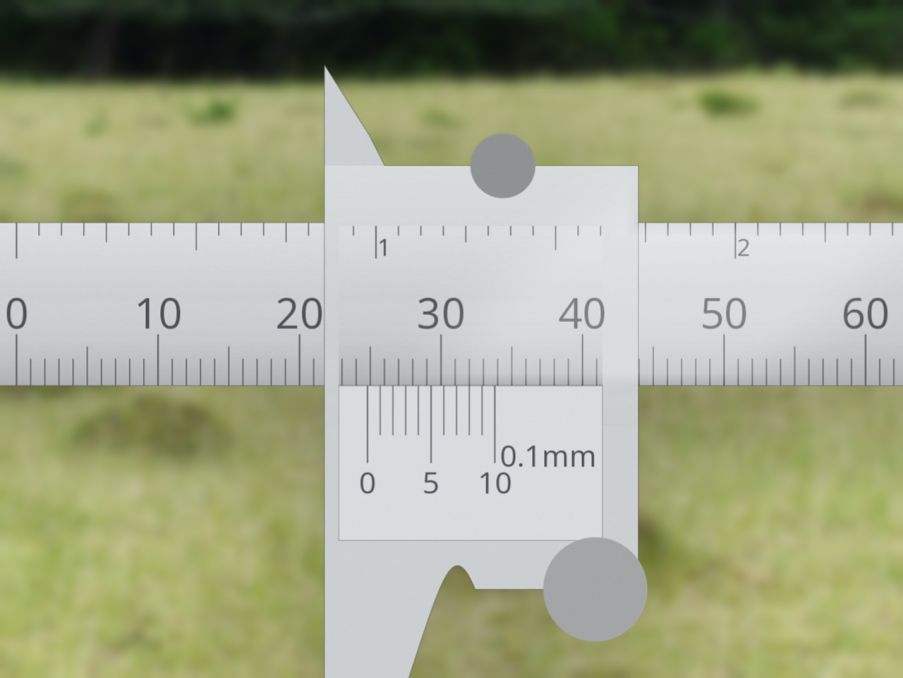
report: 24.8 (mm)
